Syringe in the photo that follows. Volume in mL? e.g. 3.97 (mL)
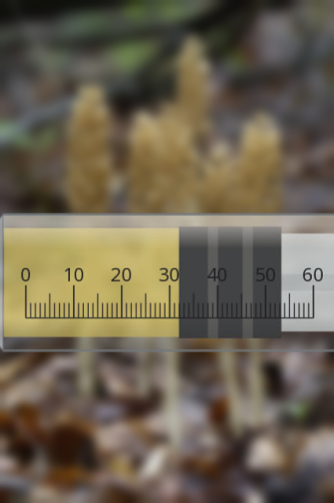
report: 32 (mL)
